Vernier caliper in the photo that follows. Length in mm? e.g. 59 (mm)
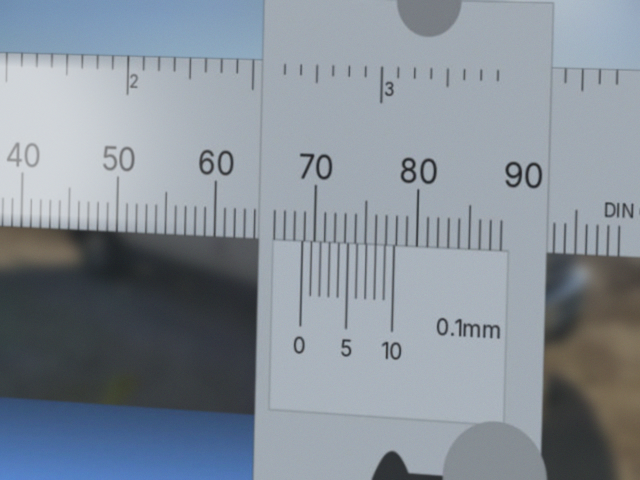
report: 68.8 (mm)
